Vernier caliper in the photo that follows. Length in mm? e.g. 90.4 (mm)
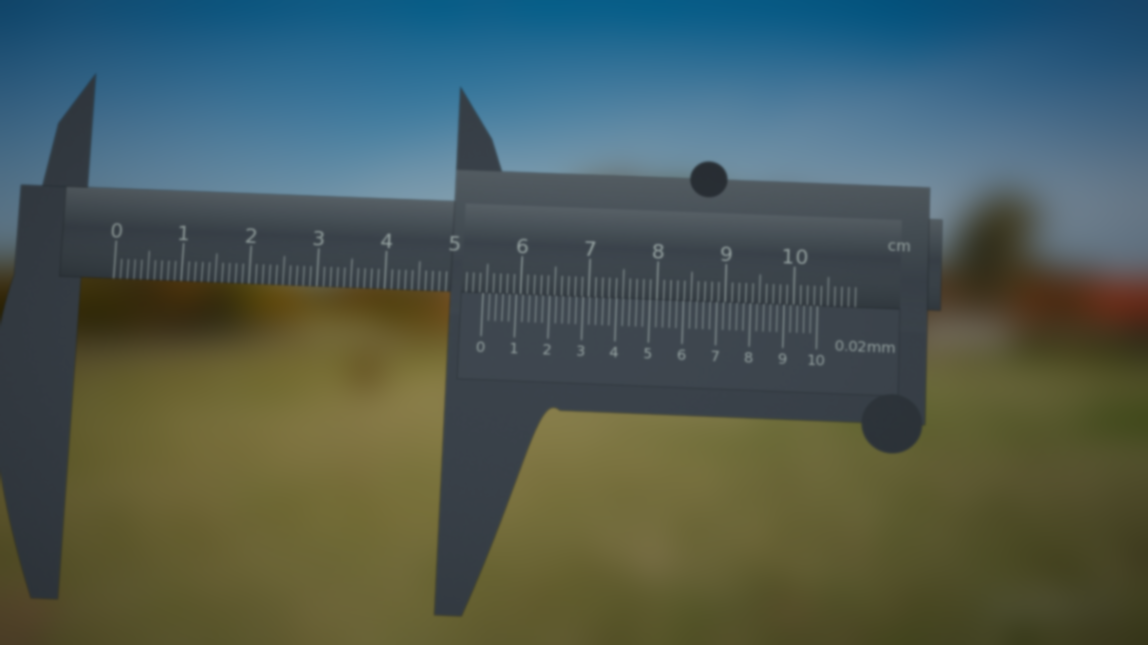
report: 54.5 (mm)
